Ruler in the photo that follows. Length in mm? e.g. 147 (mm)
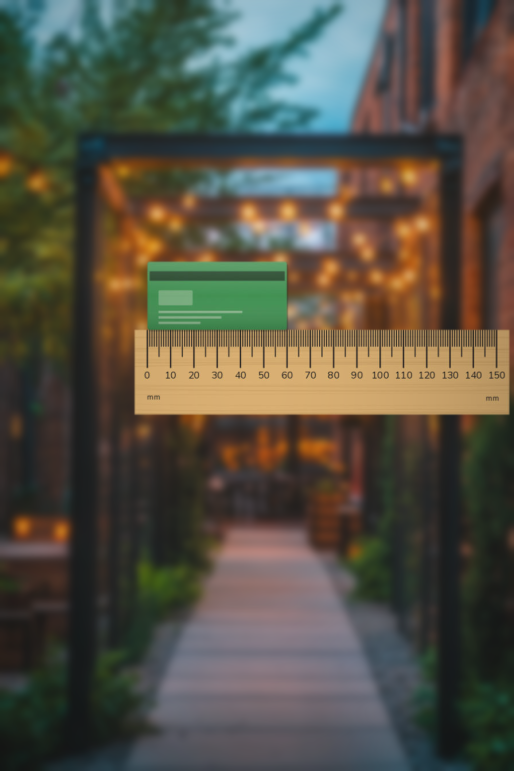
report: 60 (mm)
